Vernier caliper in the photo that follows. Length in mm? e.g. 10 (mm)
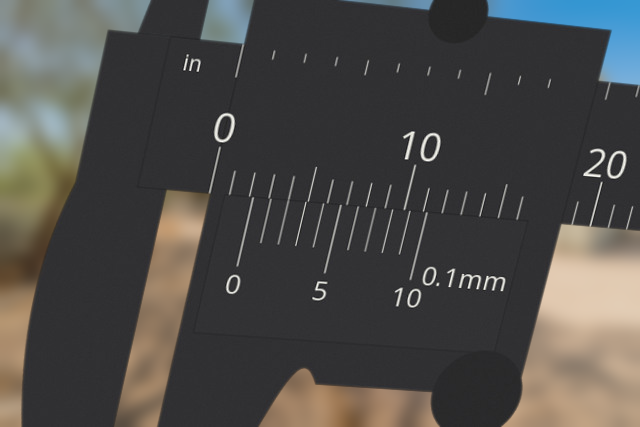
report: 2.2 (mm)
